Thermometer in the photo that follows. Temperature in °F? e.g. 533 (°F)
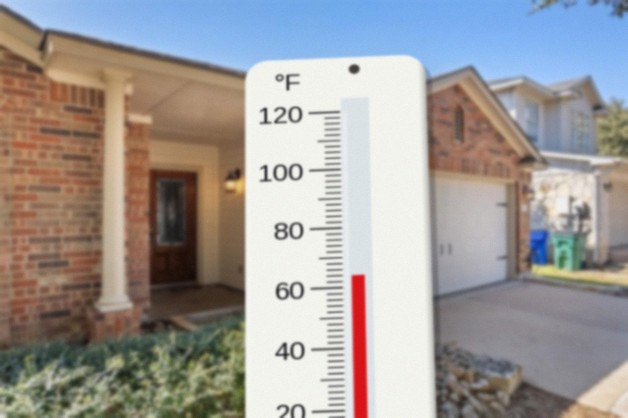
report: 64 (°F)
